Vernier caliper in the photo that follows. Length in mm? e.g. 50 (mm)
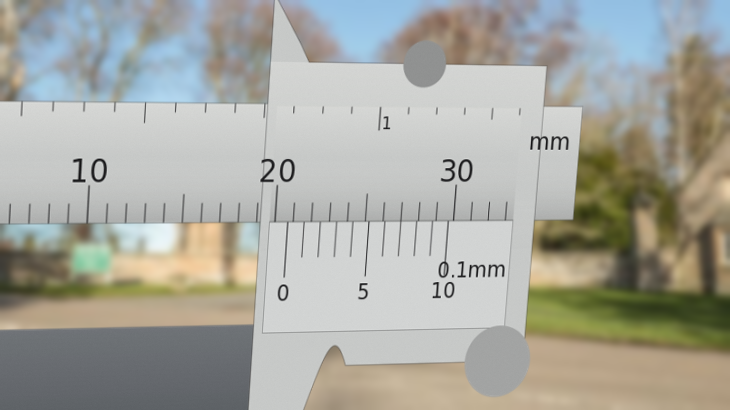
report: 20.7 (mm)
